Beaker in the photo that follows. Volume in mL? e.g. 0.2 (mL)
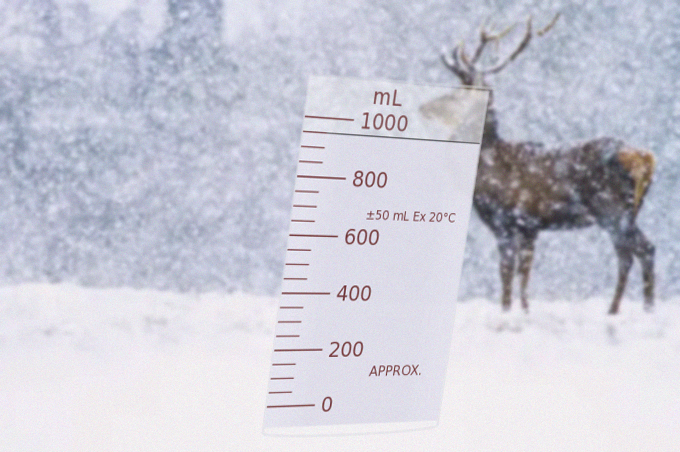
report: 950 (mL)
